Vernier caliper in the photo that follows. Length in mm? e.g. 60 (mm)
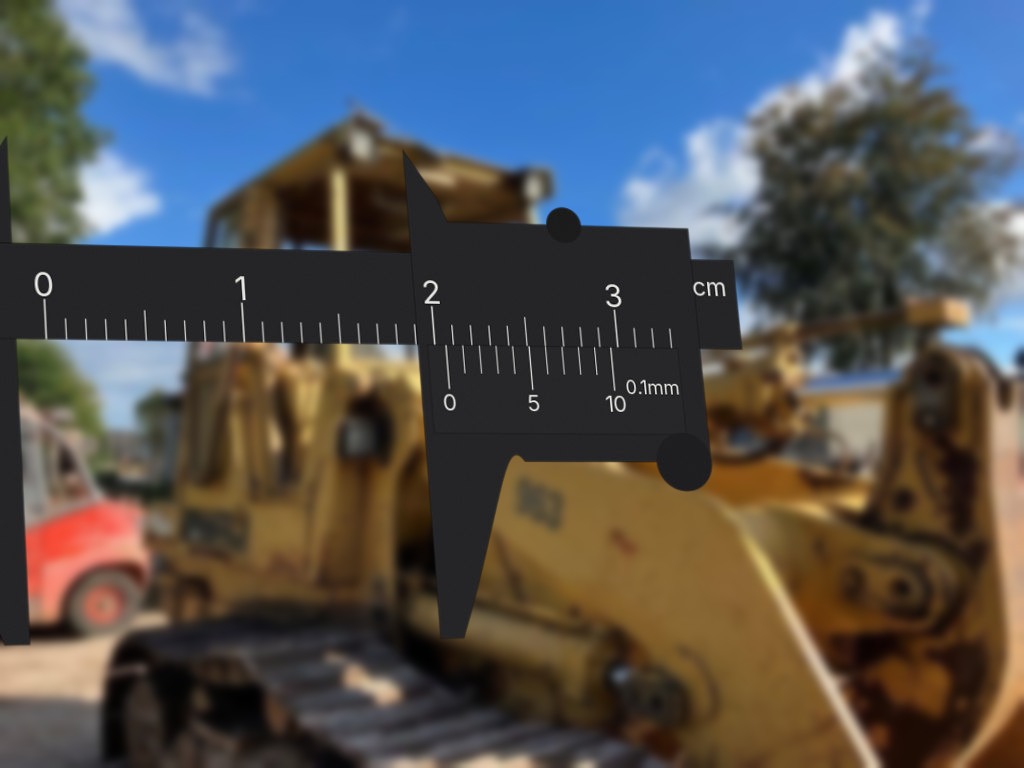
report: 20.6 (mm)
